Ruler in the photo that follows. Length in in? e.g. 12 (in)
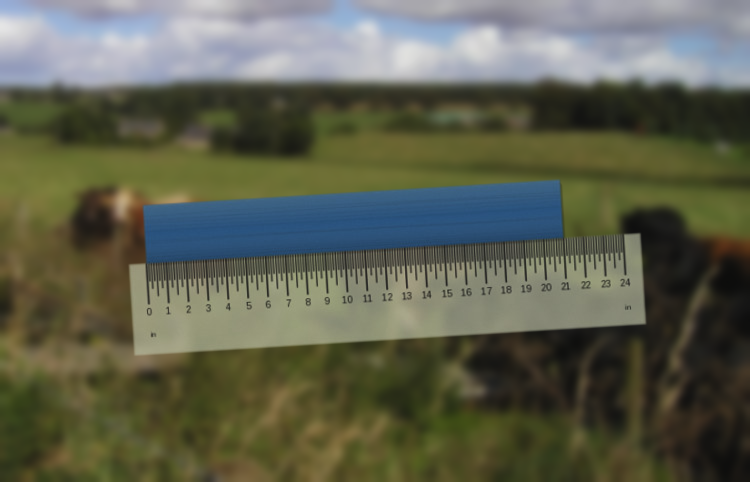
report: 21 (in)
